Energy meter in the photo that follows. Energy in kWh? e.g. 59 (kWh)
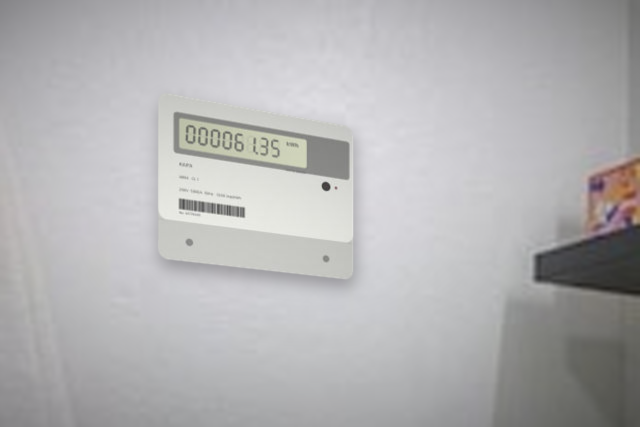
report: 61.35 (kWh)
